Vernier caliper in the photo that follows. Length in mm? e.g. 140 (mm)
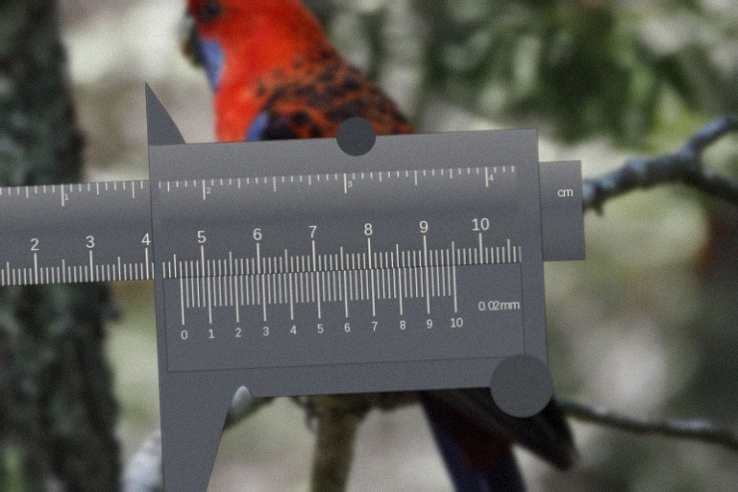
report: 46.0 (mm)
